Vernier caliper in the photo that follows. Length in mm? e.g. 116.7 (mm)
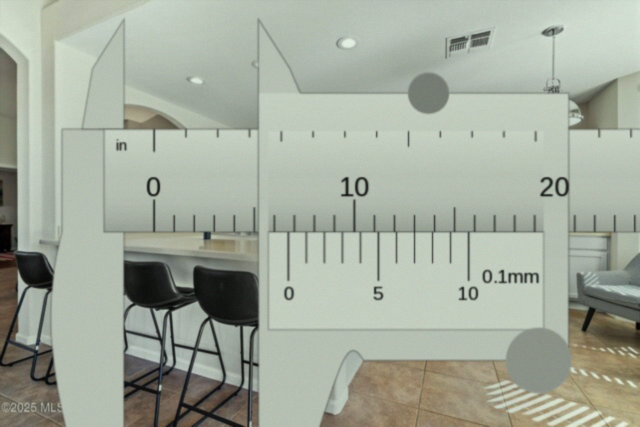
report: 6.7 (mm)
